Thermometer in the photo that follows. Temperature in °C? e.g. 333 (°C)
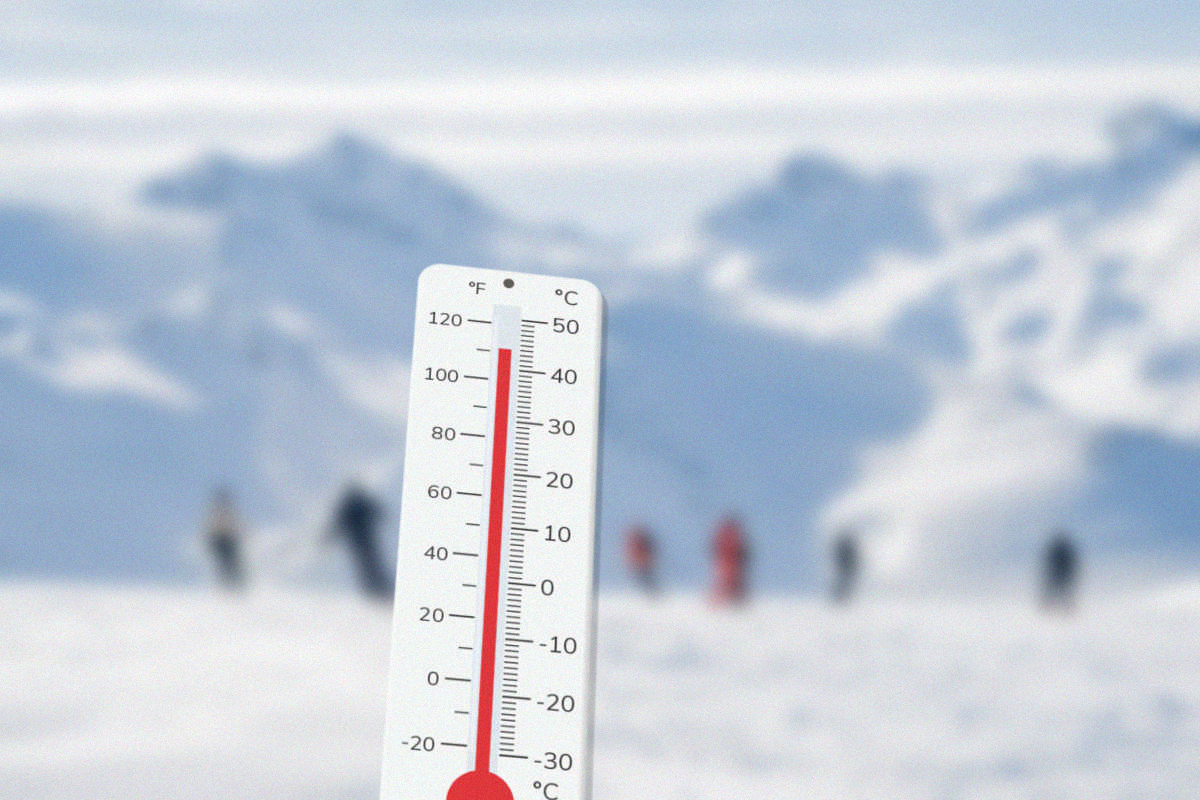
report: 44 (°C)
